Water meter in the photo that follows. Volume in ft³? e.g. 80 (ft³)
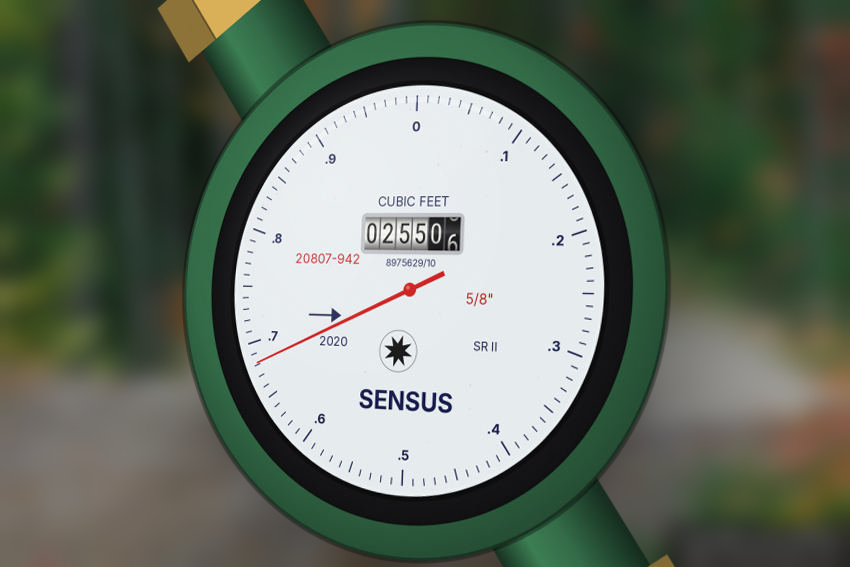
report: 25505.68 (ft³)
